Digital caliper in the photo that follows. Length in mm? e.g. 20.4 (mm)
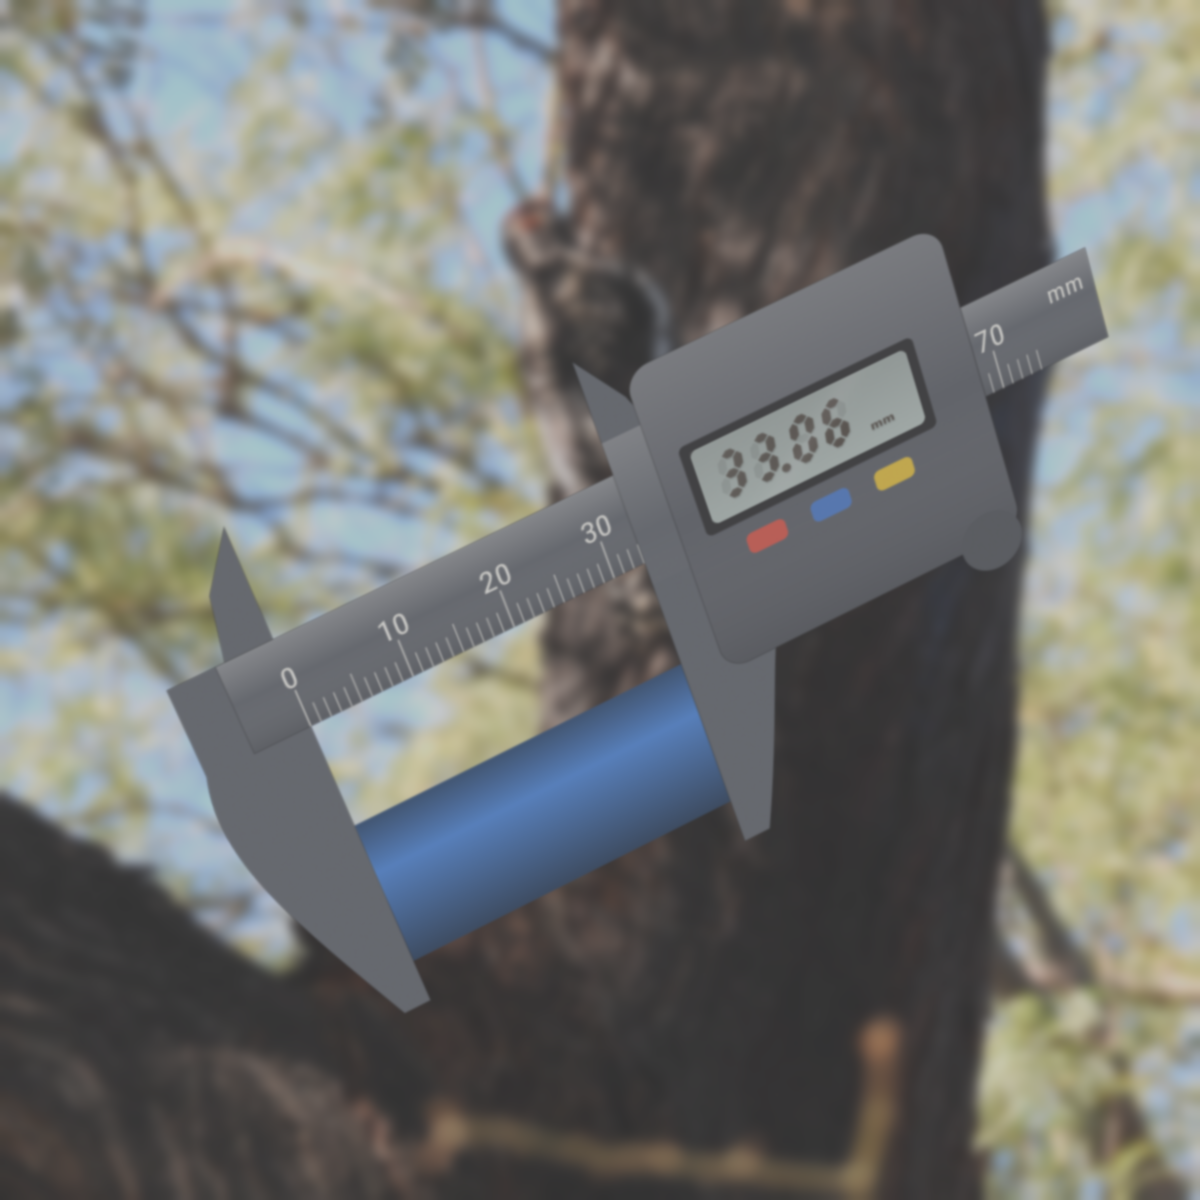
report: 33.06 (mm)
